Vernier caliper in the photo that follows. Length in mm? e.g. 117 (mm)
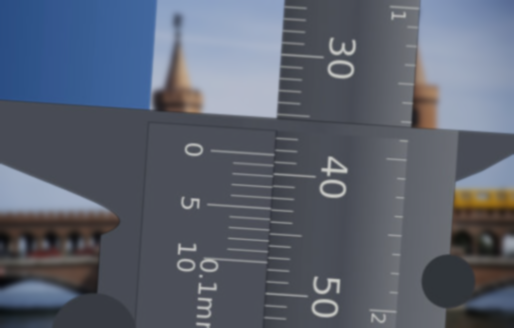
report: 38.4 (mm)
